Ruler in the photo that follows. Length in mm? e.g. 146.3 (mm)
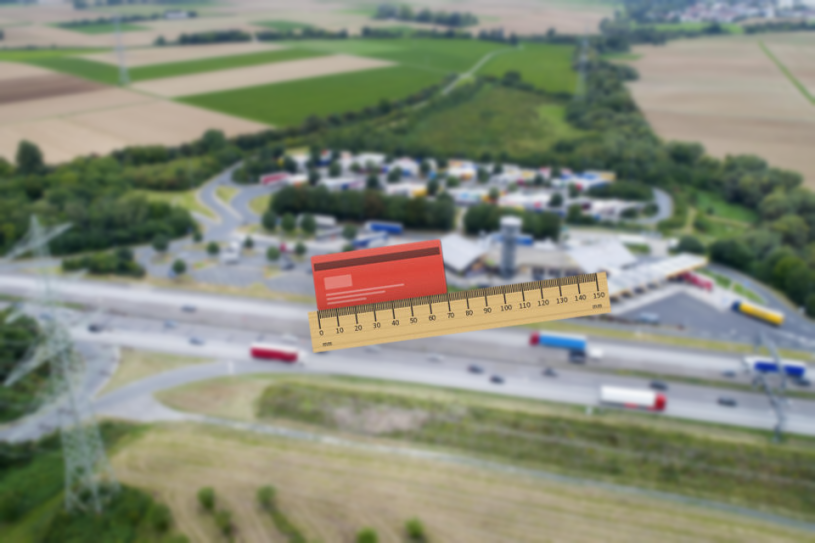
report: 70 (mm)
